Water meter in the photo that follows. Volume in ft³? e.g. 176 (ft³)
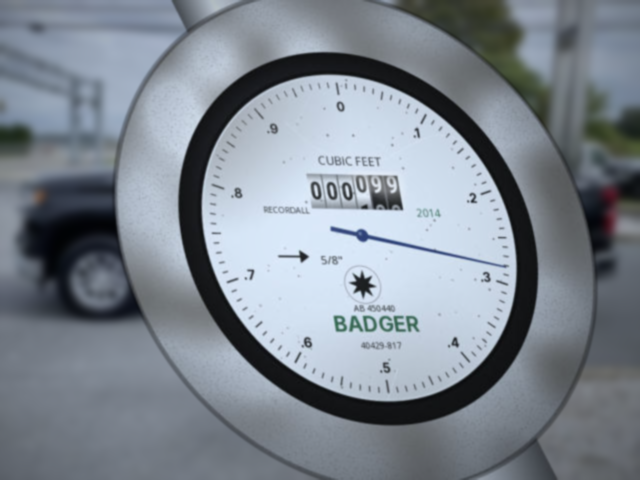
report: 99.28 (ft³)
